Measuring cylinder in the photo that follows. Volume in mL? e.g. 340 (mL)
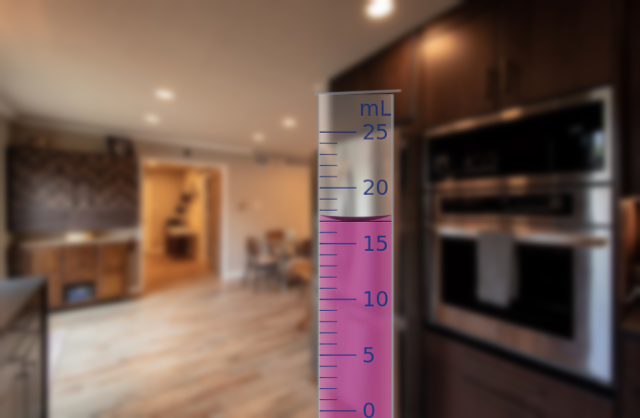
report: 17 (mL)
